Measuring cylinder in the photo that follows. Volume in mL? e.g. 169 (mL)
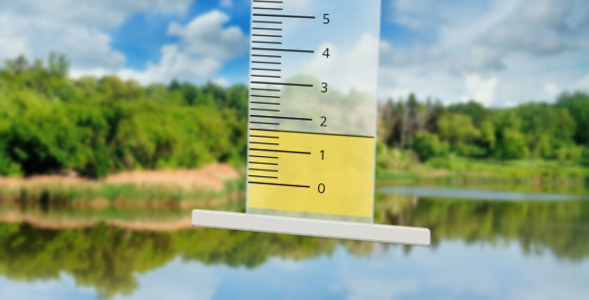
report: 1.6 (mL)
